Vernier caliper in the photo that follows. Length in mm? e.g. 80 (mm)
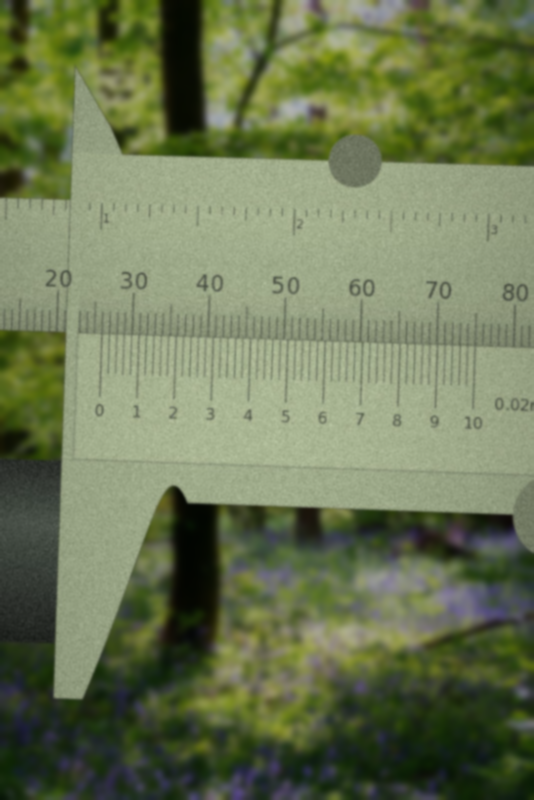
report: 26.0 (mm)
